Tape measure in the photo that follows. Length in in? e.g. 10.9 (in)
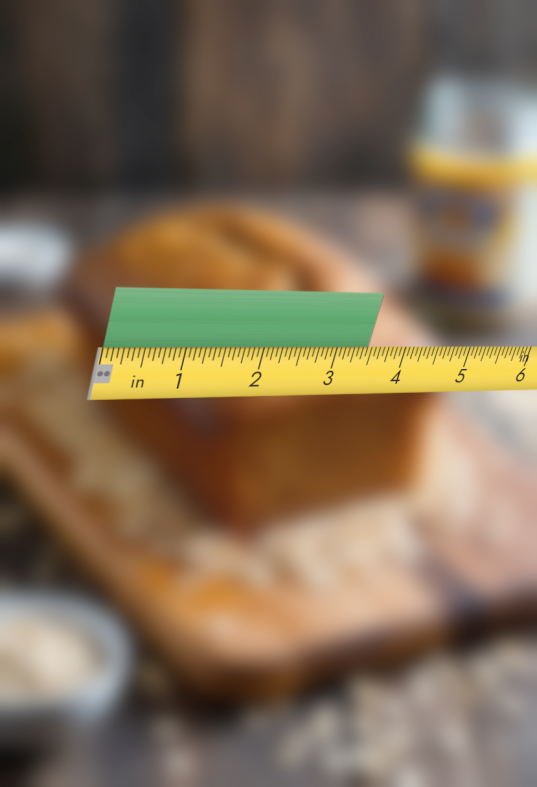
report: 3.4375 (in)
